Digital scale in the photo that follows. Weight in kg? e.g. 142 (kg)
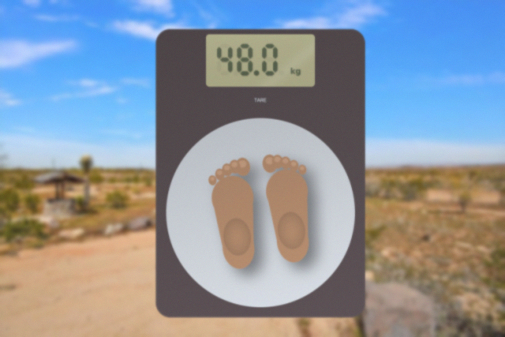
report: 48.0 (kg)
